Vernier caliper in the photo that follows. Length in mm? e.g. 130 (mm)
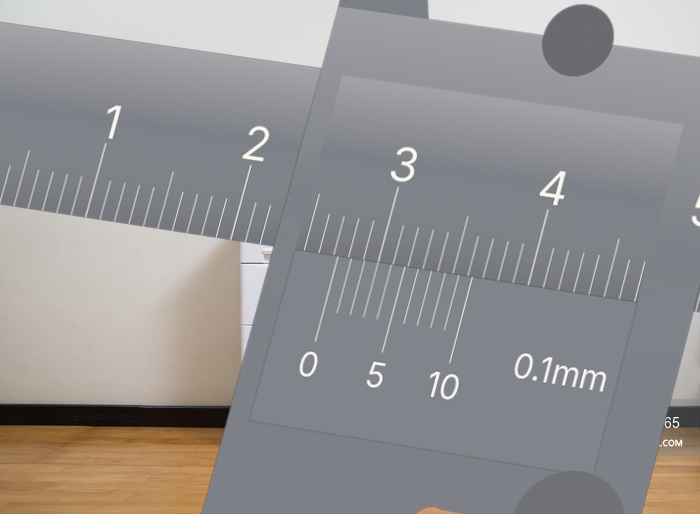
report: 27.3 (mm)
